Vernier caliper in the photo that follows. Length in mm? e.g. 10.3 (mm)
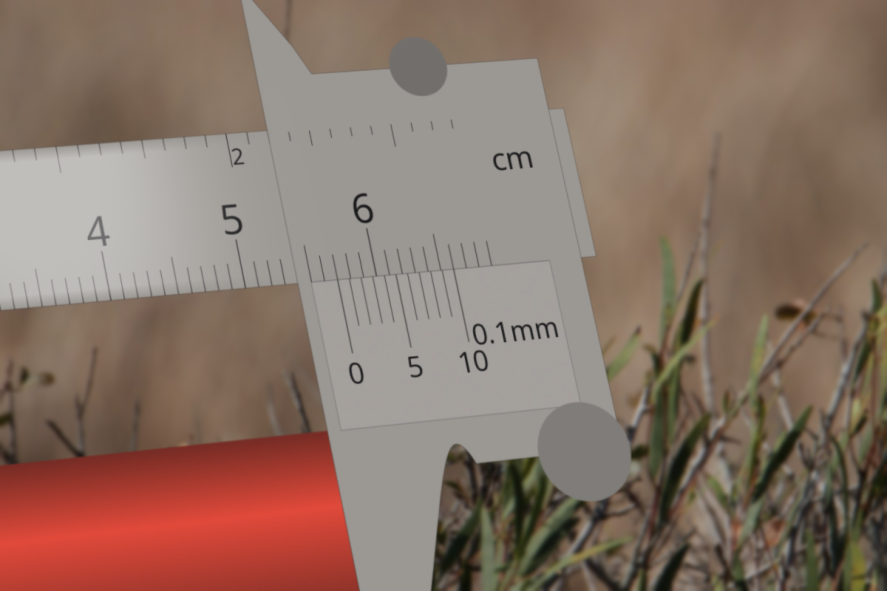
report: 57.0 (mm)
